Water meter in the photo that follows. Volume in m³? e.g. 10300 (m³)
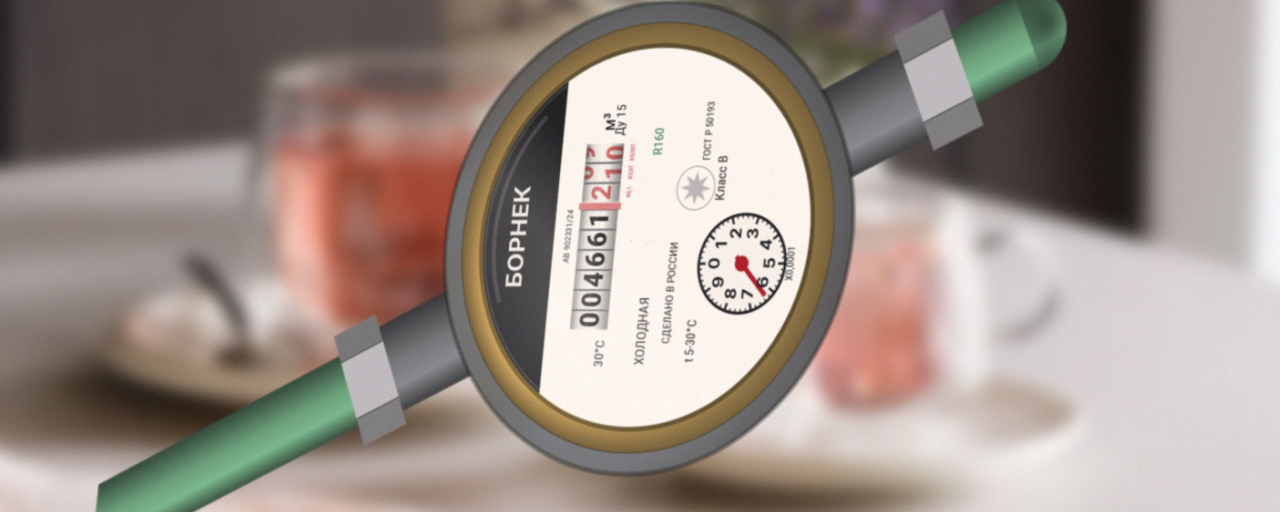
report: 4661.2096 (m³)
